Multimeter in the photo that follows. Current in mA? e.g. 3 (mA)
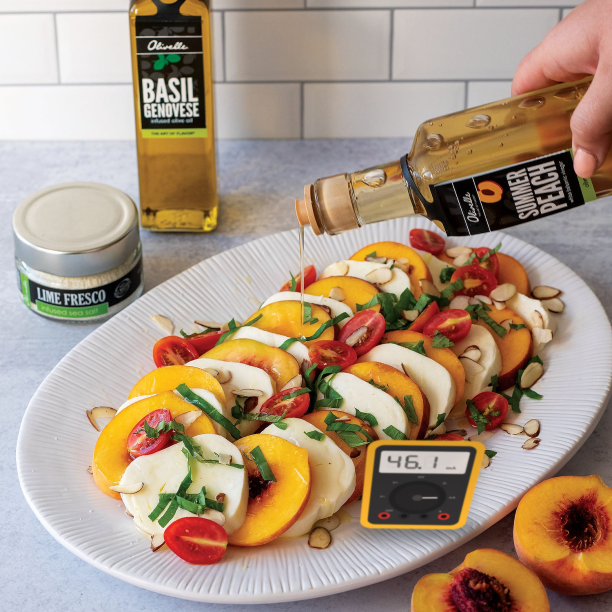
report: 46.1 (mA)
